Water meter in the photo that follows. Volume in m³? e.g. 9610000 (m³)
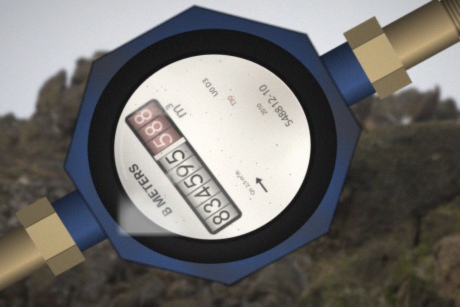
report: 834595.588 (m³)
